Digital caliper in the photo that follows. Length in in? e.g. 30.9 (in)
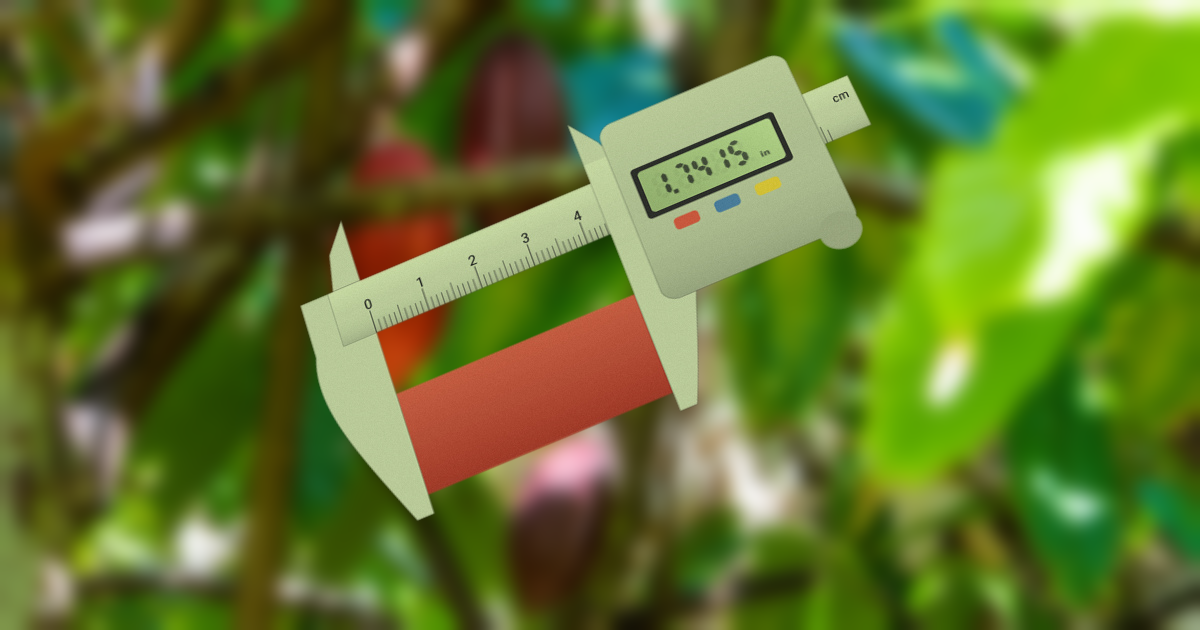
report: 1.7415 (in)
